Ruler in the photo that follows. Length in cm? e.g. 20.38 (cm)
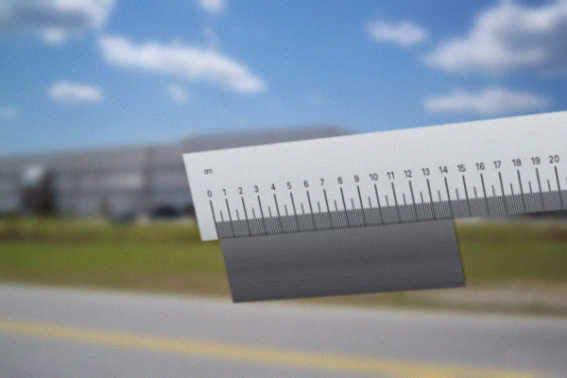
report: 14 (cm)
